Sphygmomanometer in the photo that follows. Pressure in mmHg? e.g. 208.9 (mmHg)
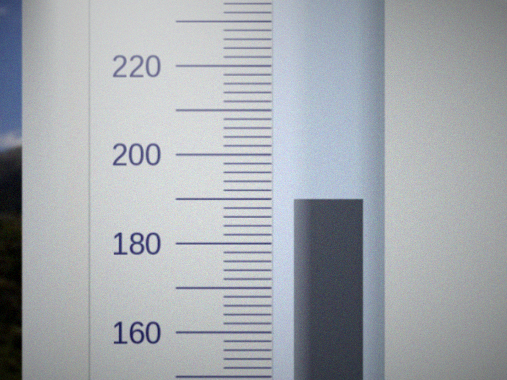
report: 190 (mmHg)
